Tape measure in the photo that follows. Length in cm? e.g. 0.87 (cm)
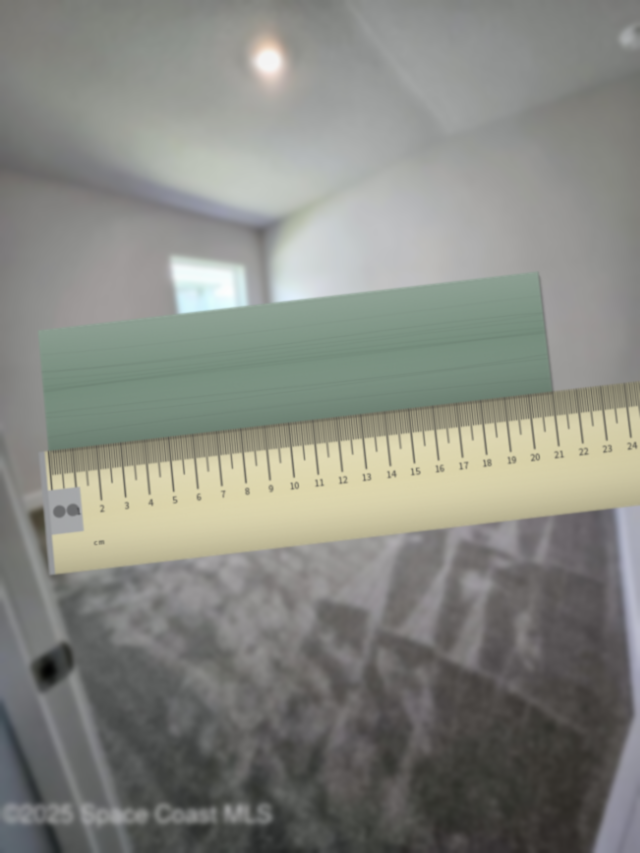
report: 21 (cm)
